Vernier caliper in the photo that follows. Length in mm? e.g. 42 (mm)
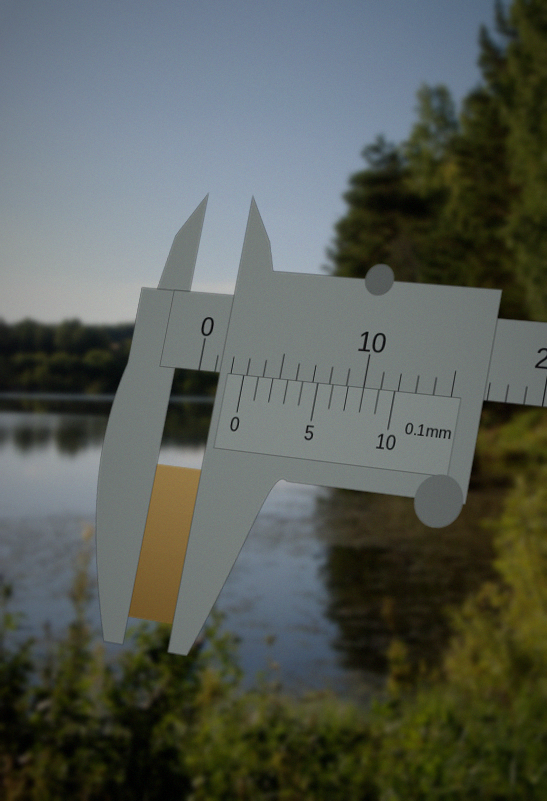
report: 2.8 (mm)
